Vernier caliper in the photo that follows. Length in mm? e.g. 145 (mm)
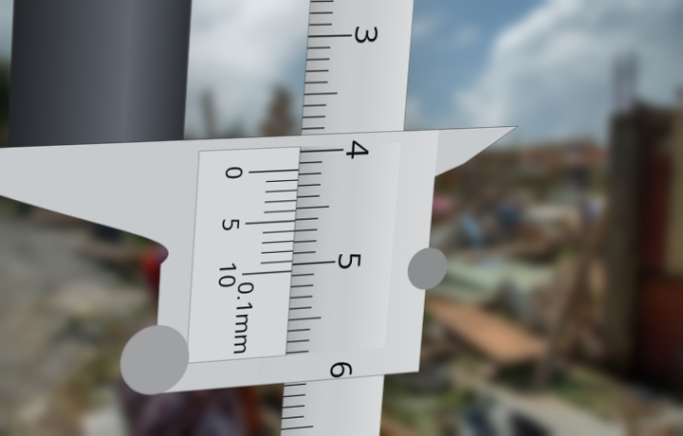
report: 41.6 (mm)
